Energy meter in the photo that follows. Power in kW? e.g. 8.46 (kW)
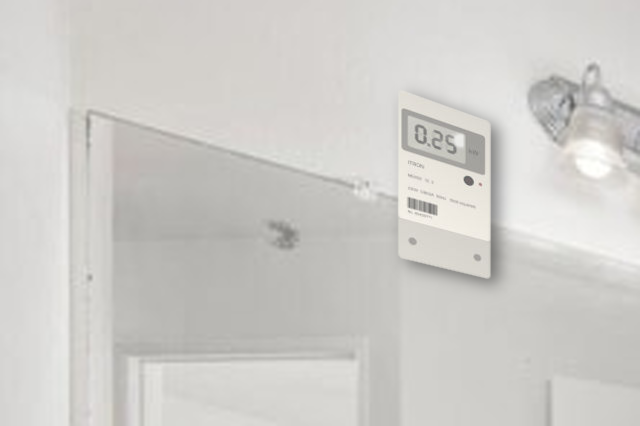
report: 0.25 (kW)
